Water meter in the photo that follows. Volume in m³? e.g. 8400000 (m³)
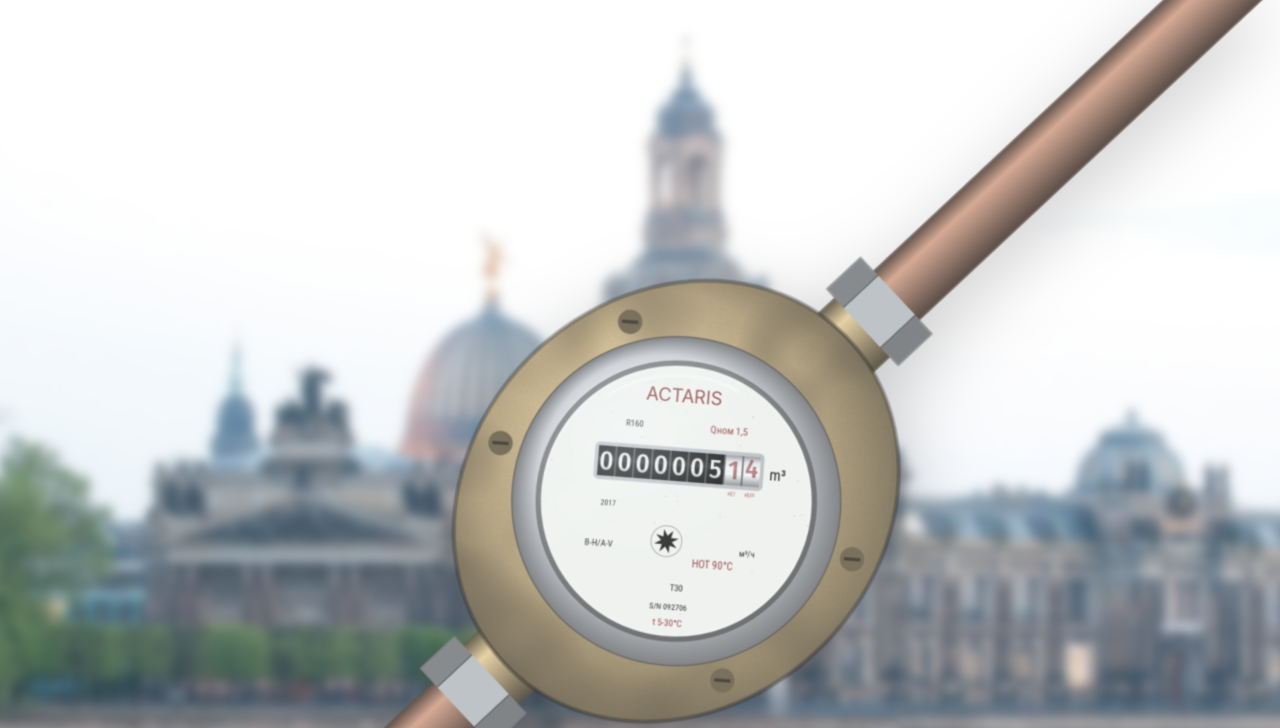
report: 5.14 (m³)
